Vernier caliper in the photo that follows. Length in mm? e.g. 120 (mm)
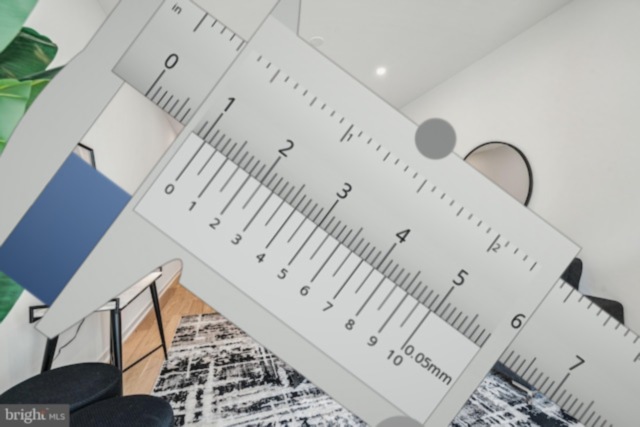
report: 10.4 (mm)
